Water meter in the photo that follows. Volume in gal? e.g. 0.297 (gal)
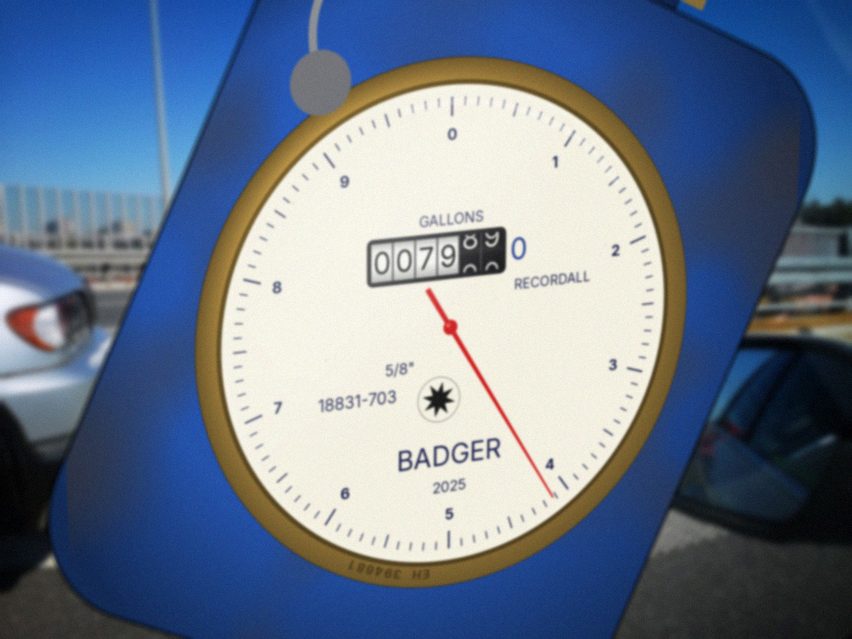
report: 79894.1 (gal)
